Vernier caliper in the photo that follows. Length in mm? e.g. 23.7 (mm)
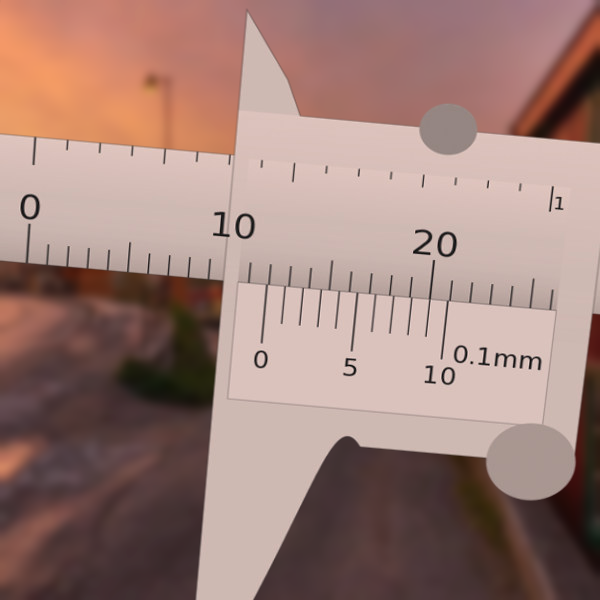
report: 11.9 (mm)
